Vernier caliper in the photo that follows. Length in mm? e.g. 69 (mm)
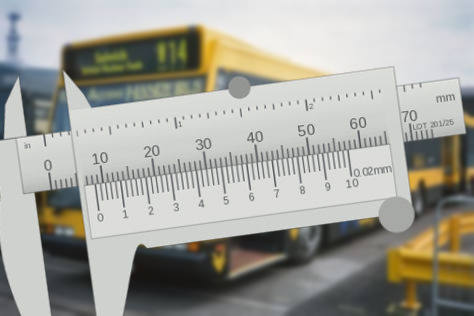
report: 8.5 (mm)
